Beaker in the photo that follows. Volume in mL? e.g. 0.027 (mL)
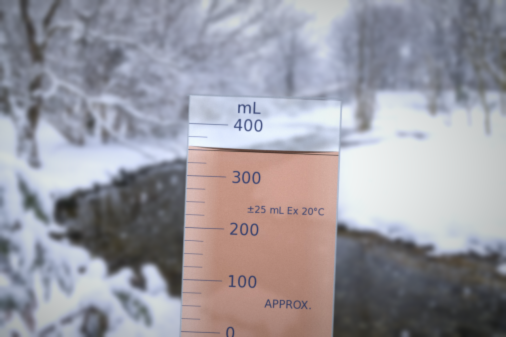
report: 350 (mL)
